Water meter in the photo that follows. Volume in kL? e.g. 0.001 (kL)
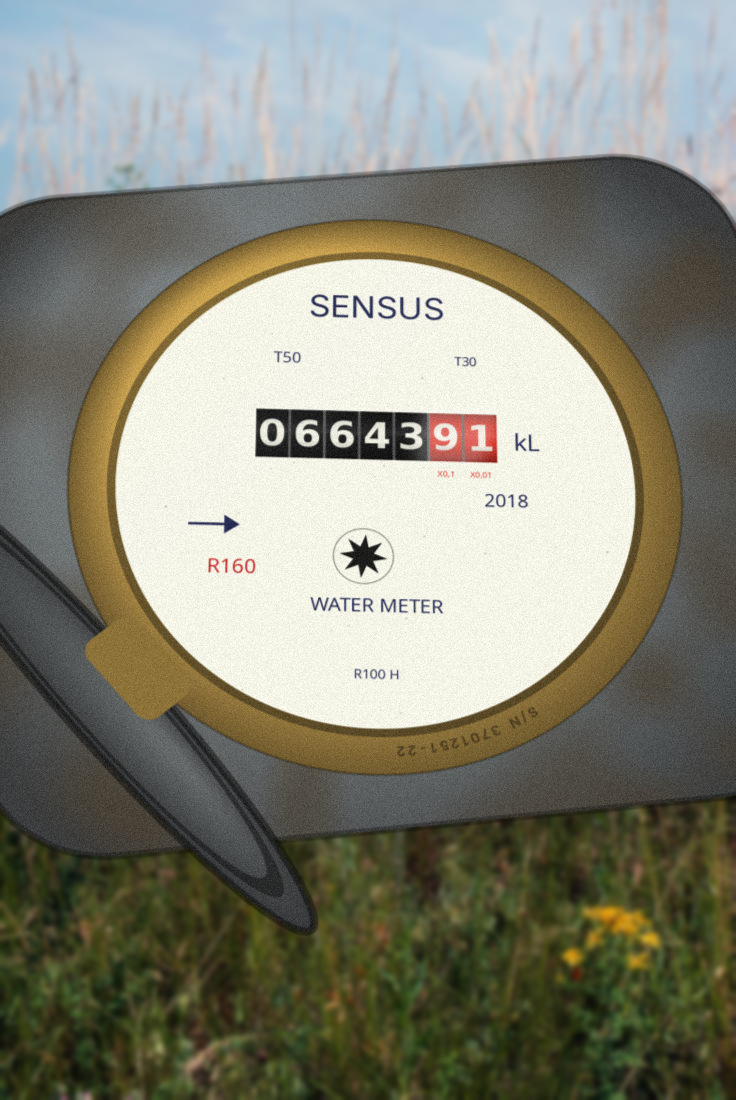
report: 6643.91 (kL)
